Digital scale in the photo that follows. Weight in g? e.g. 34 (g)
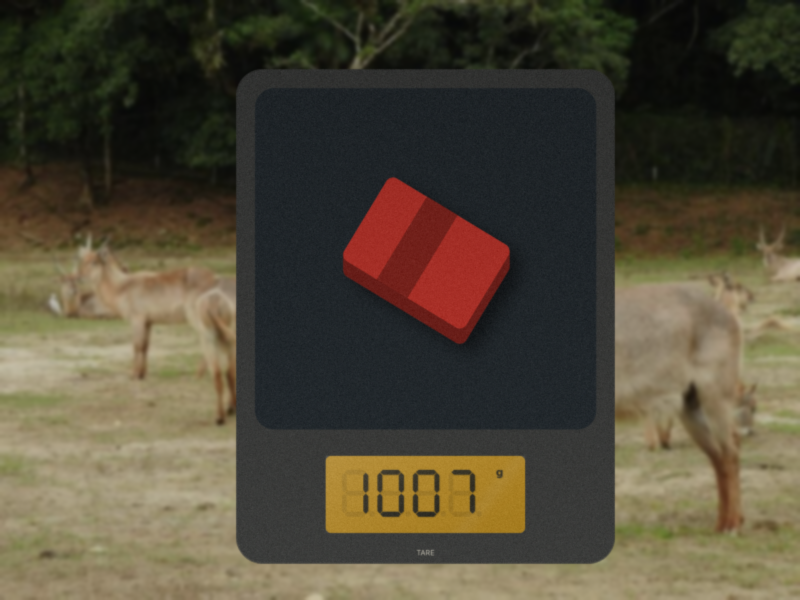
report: 1007 (g)
